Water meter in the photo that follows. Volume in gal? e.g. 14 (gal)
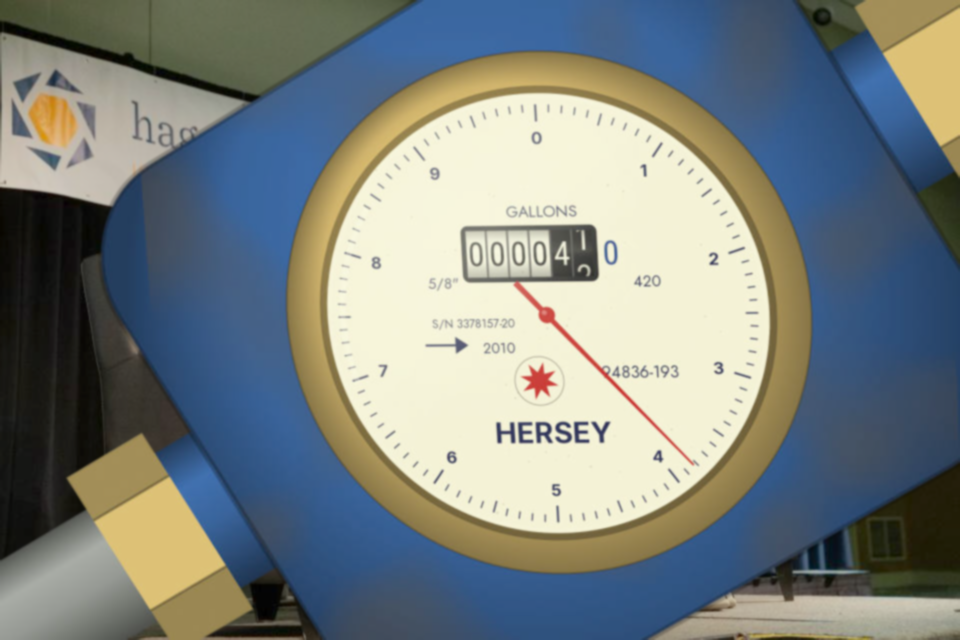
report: 413.8 (gal)
